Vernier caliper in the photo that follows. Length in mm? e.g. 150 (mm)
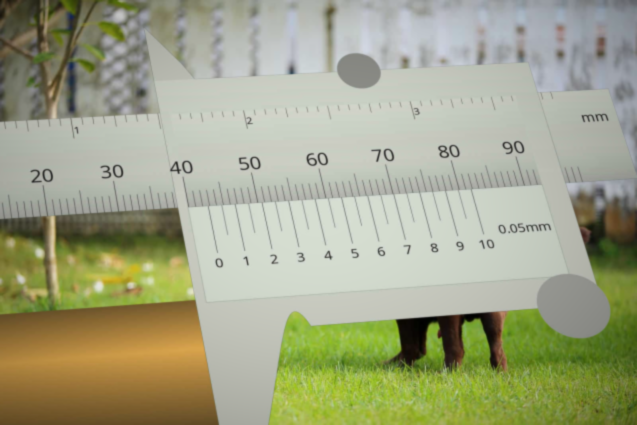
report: 42.8 (mm)
